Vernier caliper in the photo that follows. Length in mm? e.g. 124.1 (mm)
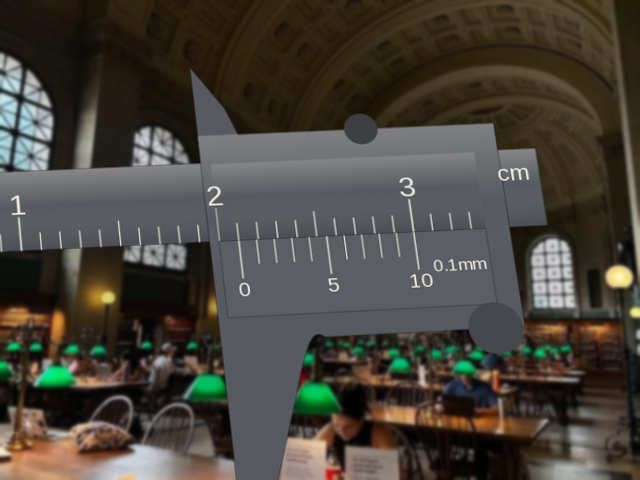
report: 21.0 (mm)
